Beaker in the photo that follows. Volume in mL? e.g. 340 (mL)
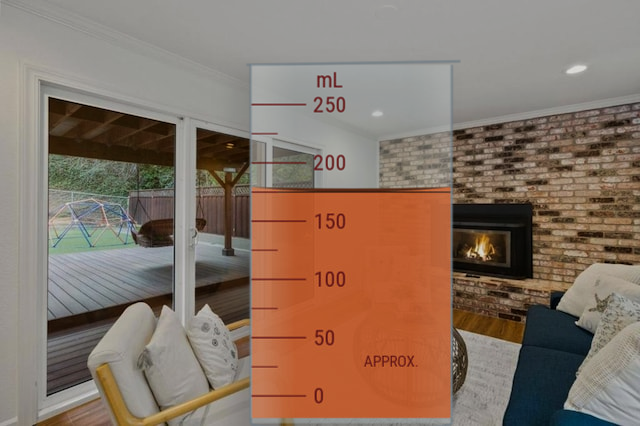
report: 175 (mL)
